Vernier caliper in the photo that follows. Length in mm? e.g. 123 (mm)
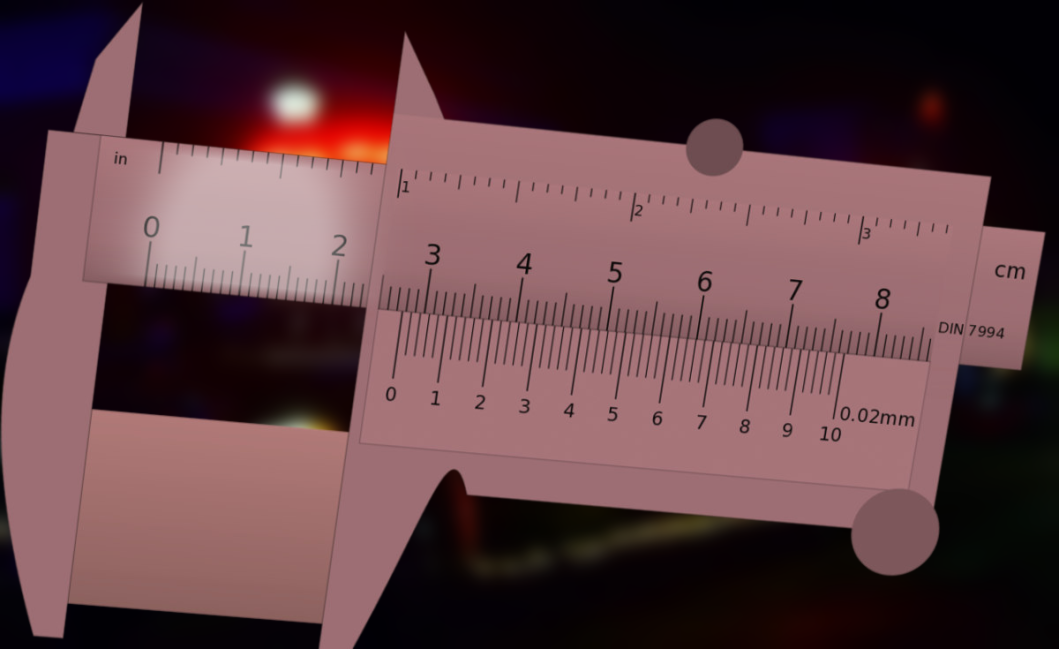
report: 27.6 (mm)
